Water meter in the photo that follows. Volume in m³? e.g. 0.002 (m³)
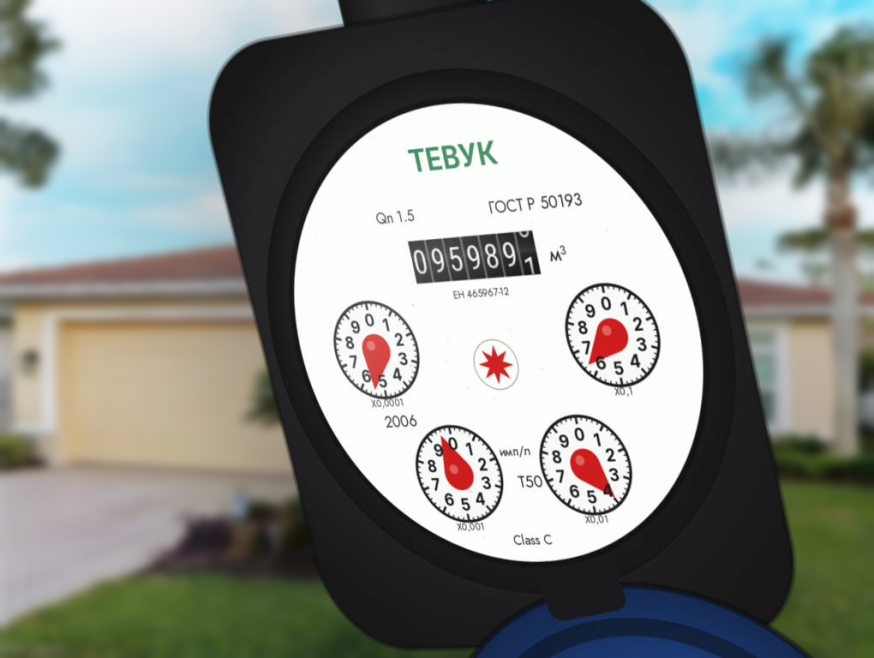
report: 959890.6395 (m³)
